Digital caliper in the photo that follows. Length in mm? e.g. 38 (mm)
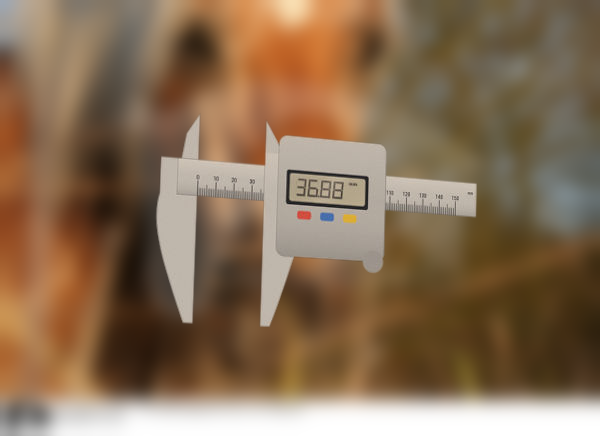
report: 36.88 (mm)
